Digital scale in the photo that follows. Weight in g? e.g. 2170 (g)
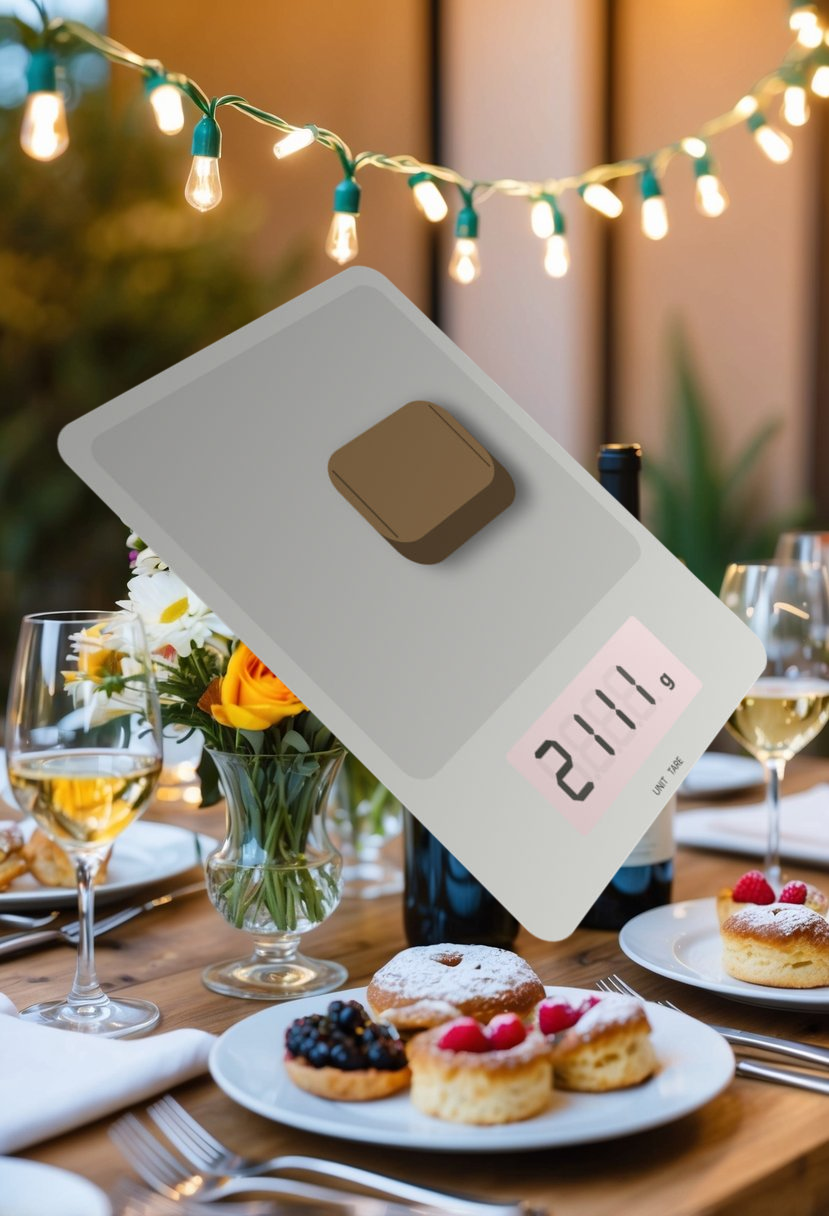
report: 2111 (g)
